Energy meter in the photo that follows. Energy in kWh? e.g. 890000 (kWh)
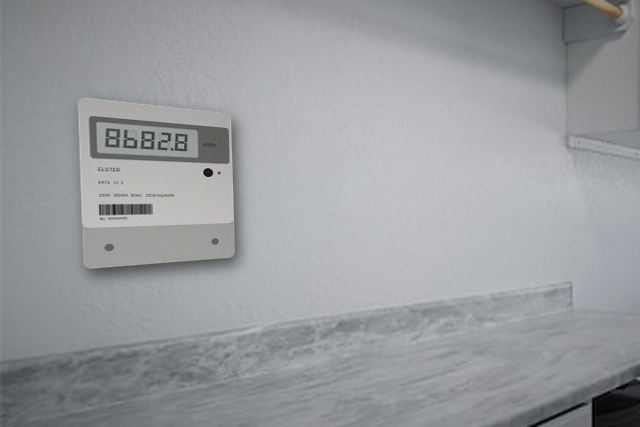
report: 8682.8 (kWh)
